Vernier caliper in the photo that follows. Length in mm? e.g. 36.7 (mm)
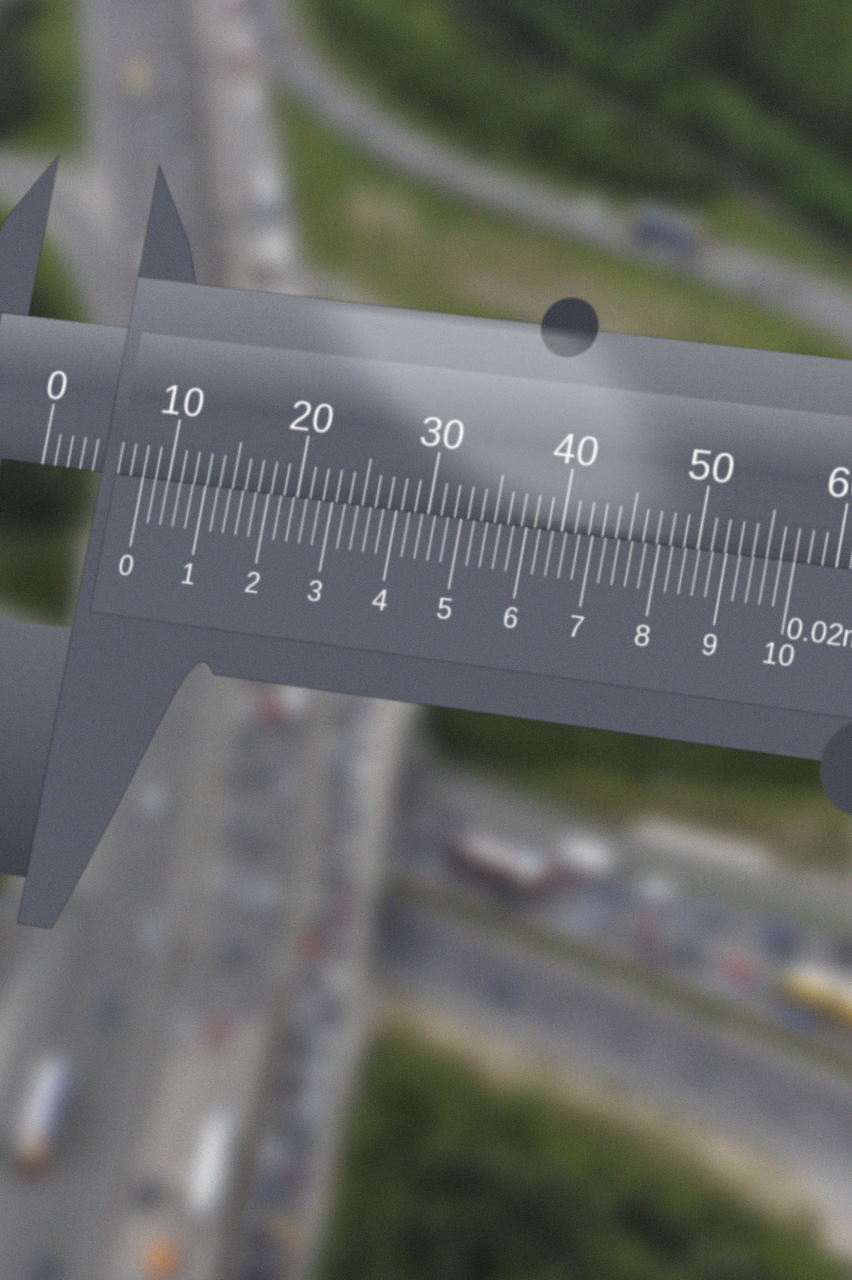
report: 8.0 (mm)
